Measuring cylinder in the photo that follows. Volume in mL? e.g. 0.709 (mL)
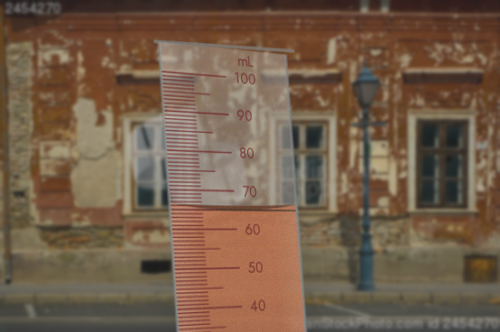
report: 65 (mL)
